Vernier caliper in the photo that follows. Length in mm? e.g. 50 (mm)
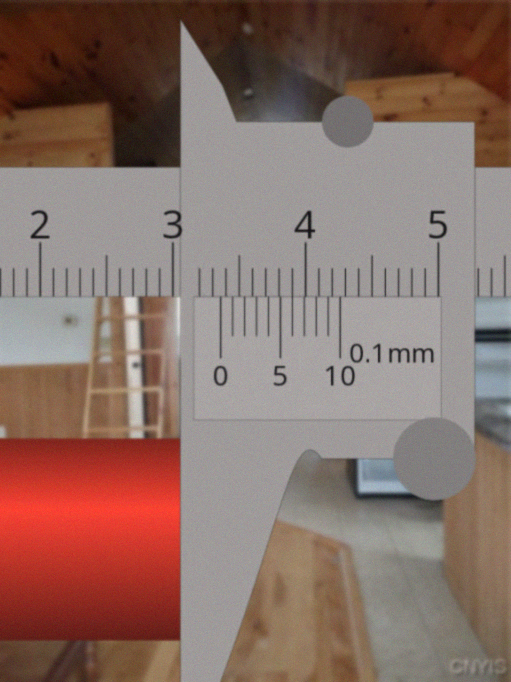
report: 33.6 (mm)
